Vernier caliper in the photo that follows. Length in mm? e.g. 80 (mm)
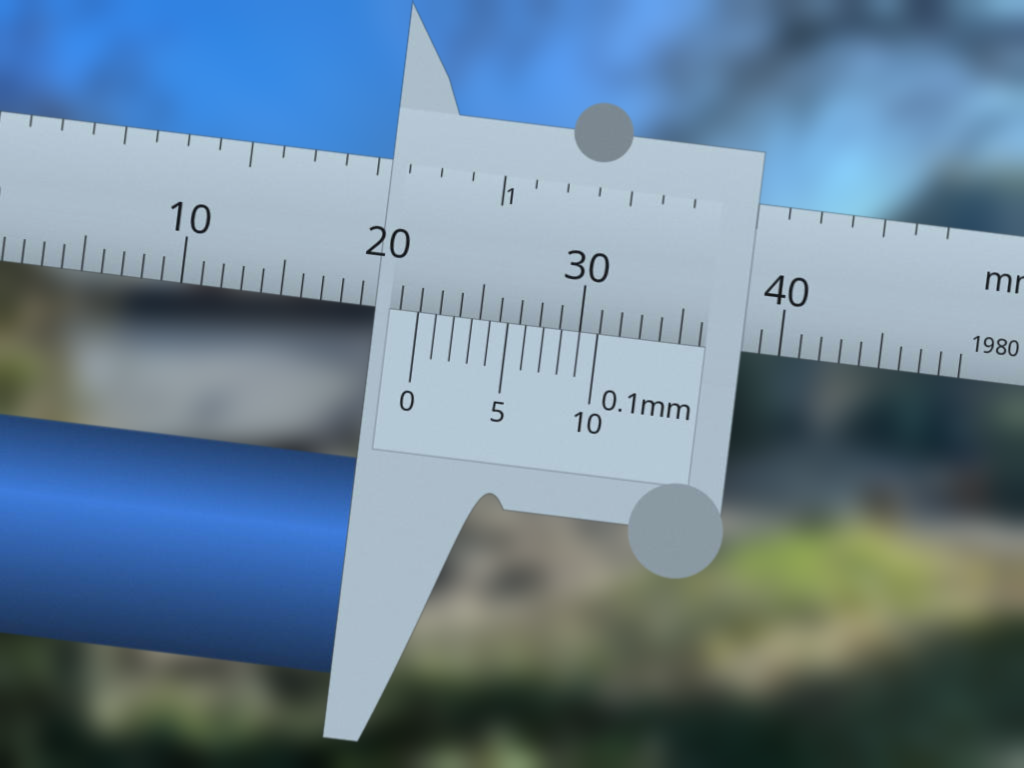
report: 21.9 (mm)
